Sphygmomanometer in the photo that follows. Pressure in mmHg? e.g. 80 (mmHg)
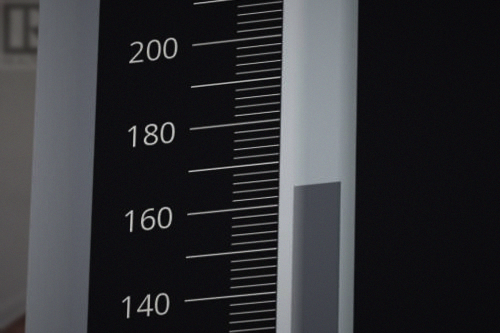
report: 164 (mmHg)
